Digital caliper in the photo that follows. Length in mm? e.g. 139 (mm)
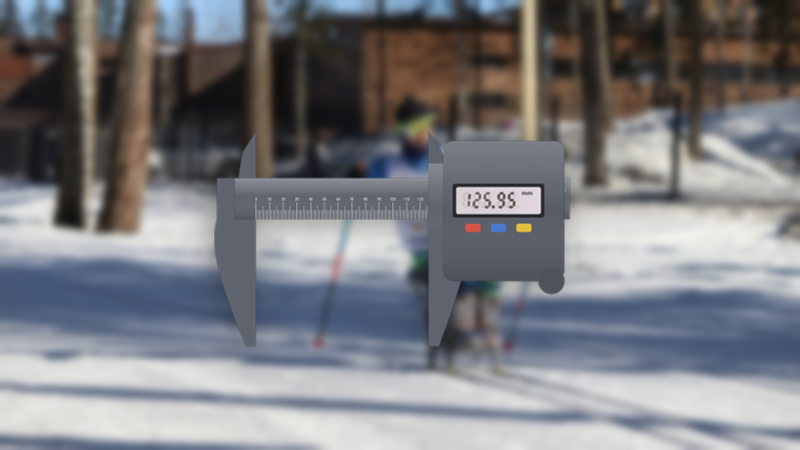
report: 125.95 (mm)
